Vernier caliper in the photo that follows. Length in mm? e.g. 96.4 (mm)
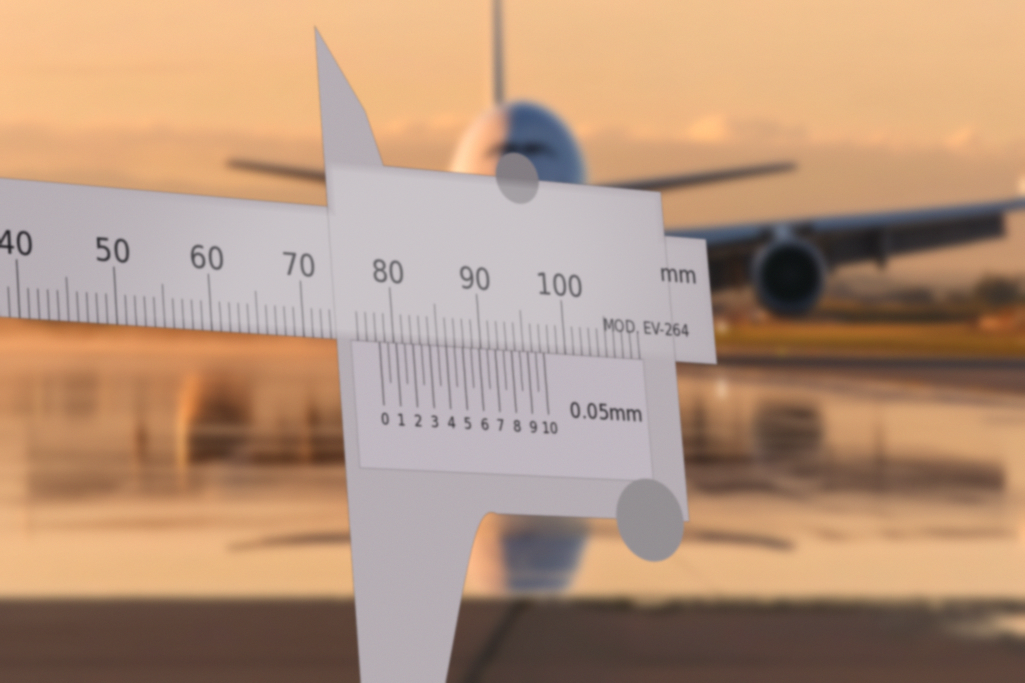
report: 78.4 (mm)
